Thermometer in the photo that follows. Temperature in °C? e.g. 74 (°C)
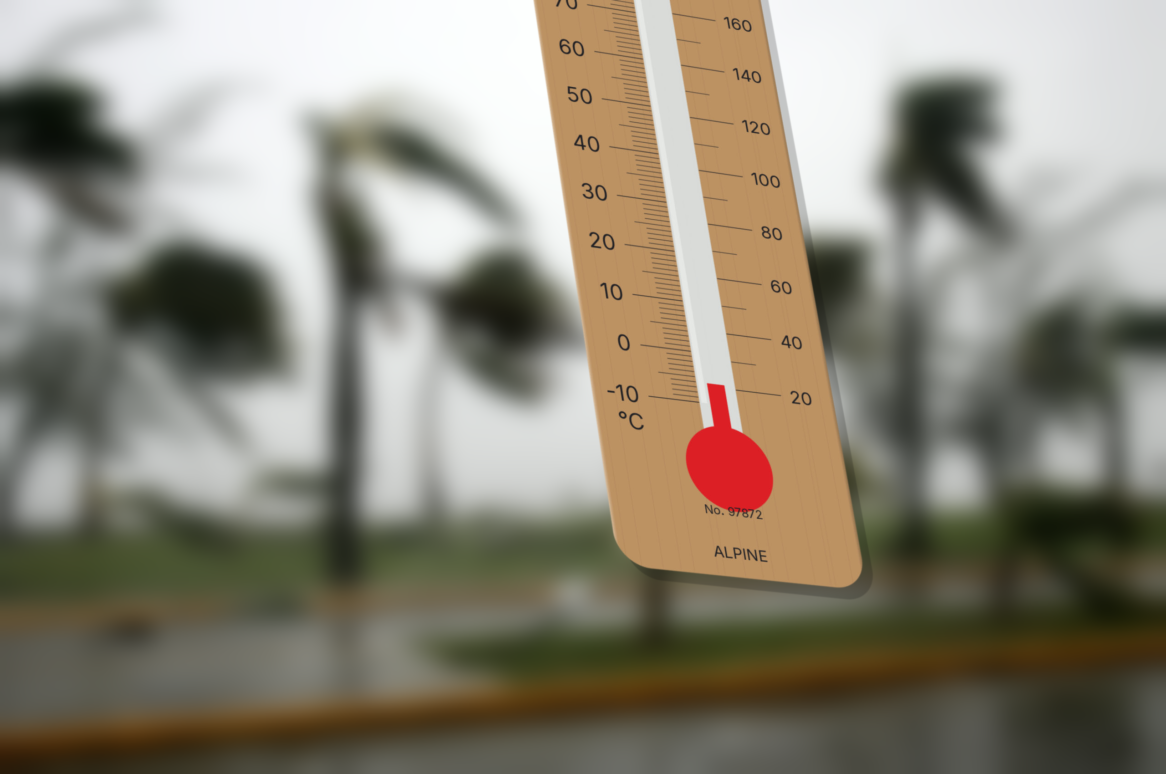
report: -6 (°C)
